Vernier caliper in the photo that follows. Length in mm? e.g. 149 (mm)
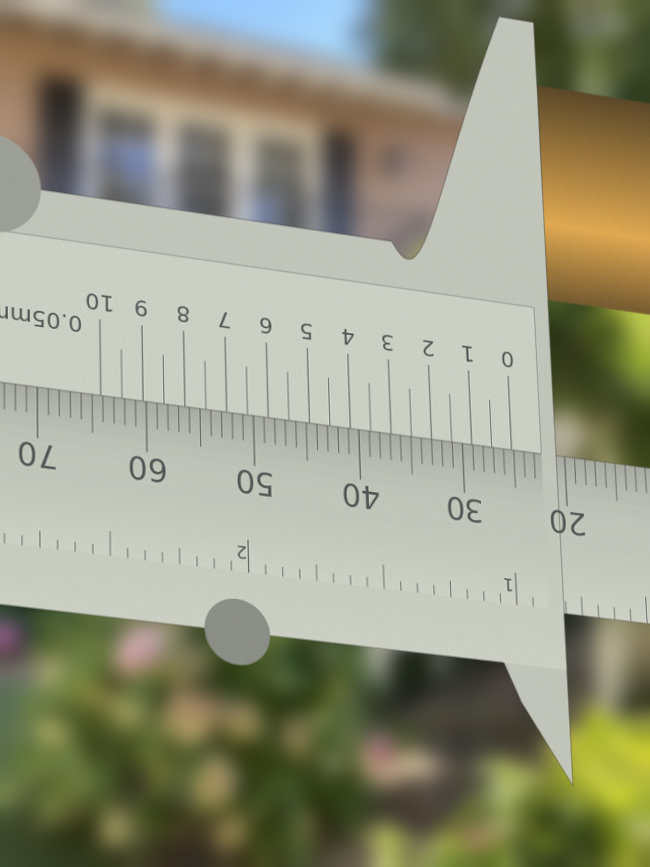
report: 25.2 (mm)
